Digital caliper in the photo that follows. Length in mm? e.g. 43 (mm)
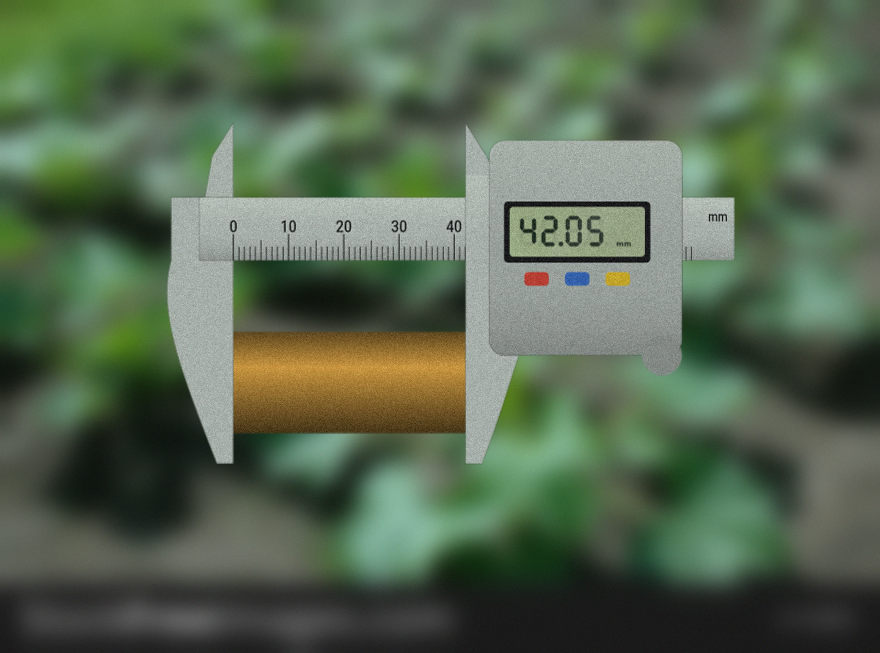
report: 42.05 (mm)
